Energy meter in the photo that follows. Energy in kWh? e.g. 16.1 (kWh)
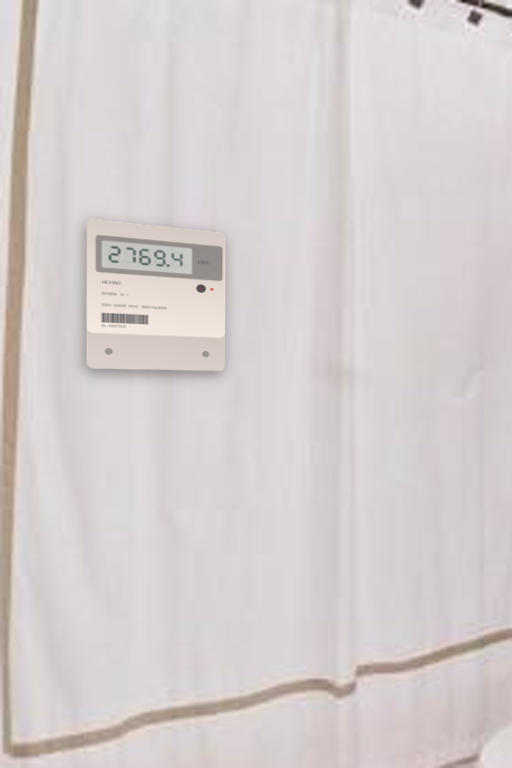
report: 2769.4 (kWh)
